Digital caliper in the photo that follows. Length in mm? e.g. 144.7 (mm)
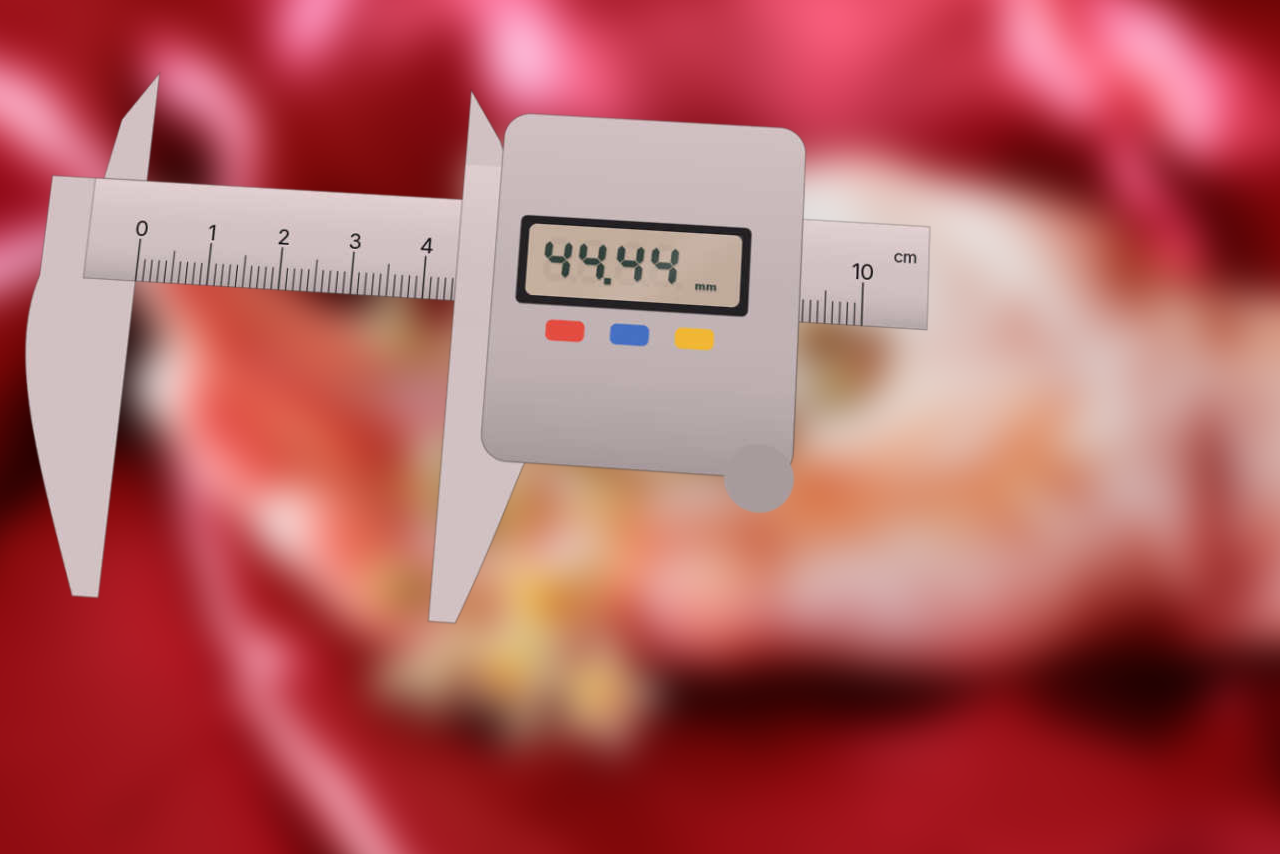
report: 44.44 (mm)
